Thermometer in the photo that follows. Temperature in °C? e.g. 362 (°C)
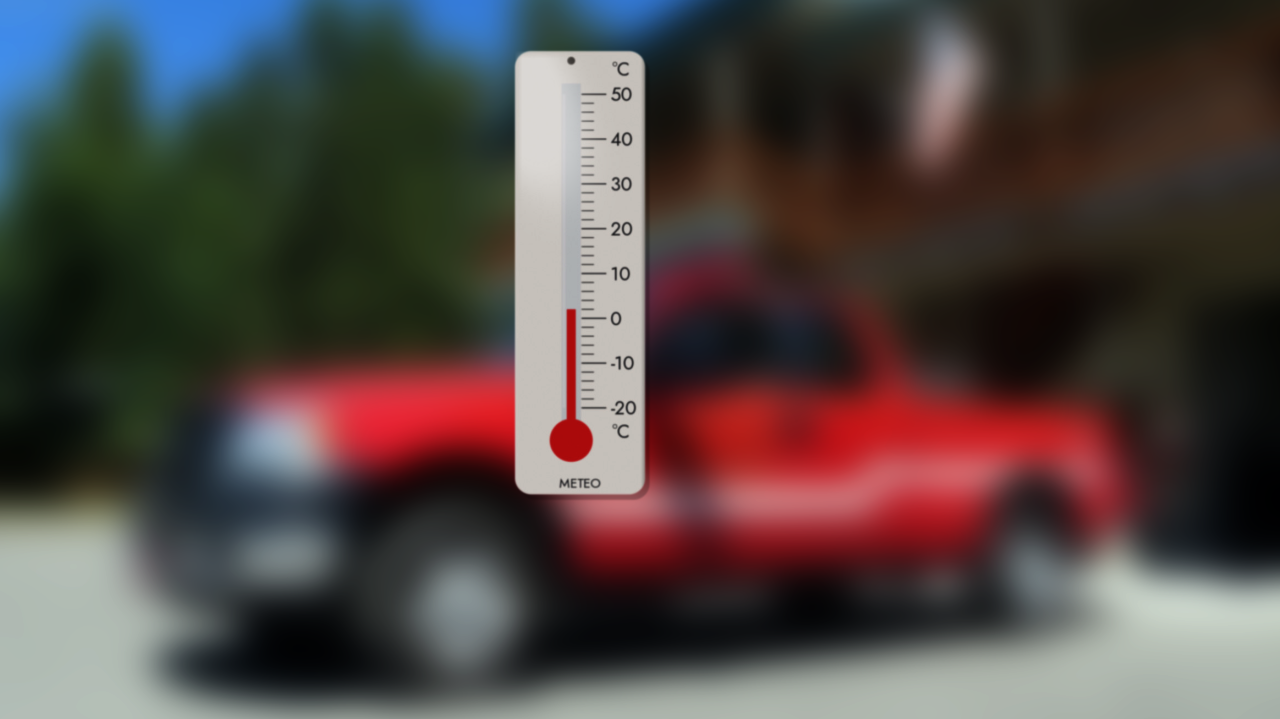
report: 2 (°C)
